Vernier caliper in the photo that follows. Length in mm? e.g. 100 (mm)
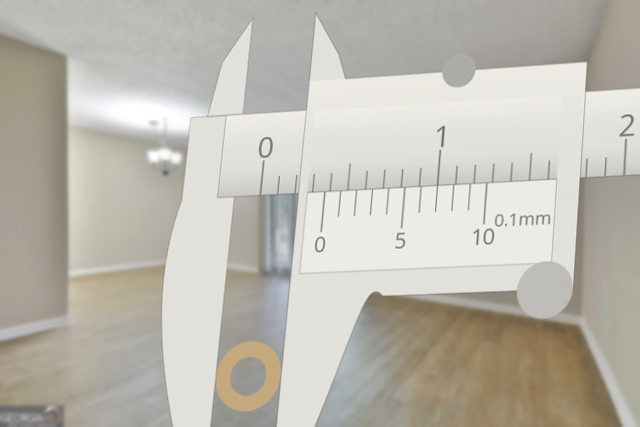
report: 3.7 (mm)
